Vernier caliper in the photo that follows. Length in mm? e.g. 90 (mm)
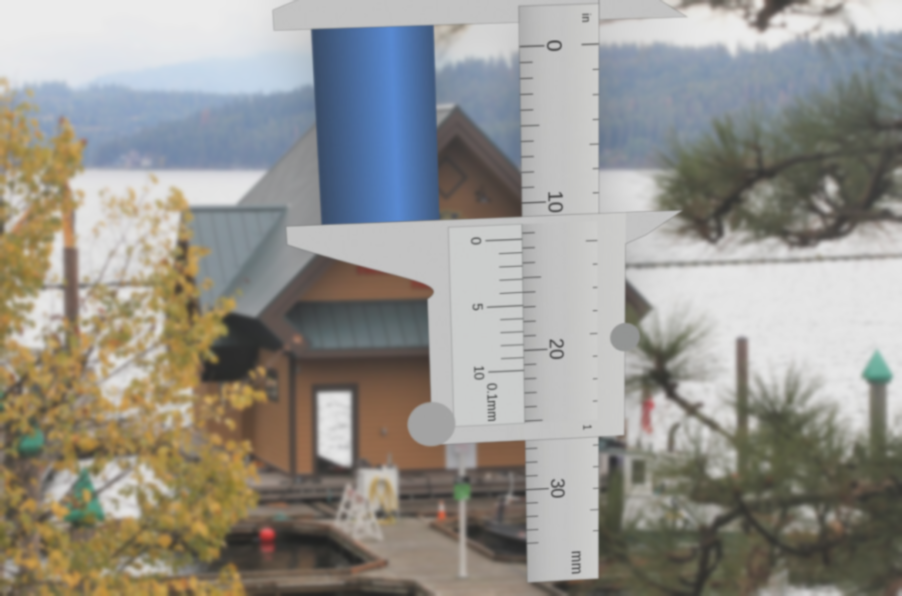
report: 12.4 (mm)
